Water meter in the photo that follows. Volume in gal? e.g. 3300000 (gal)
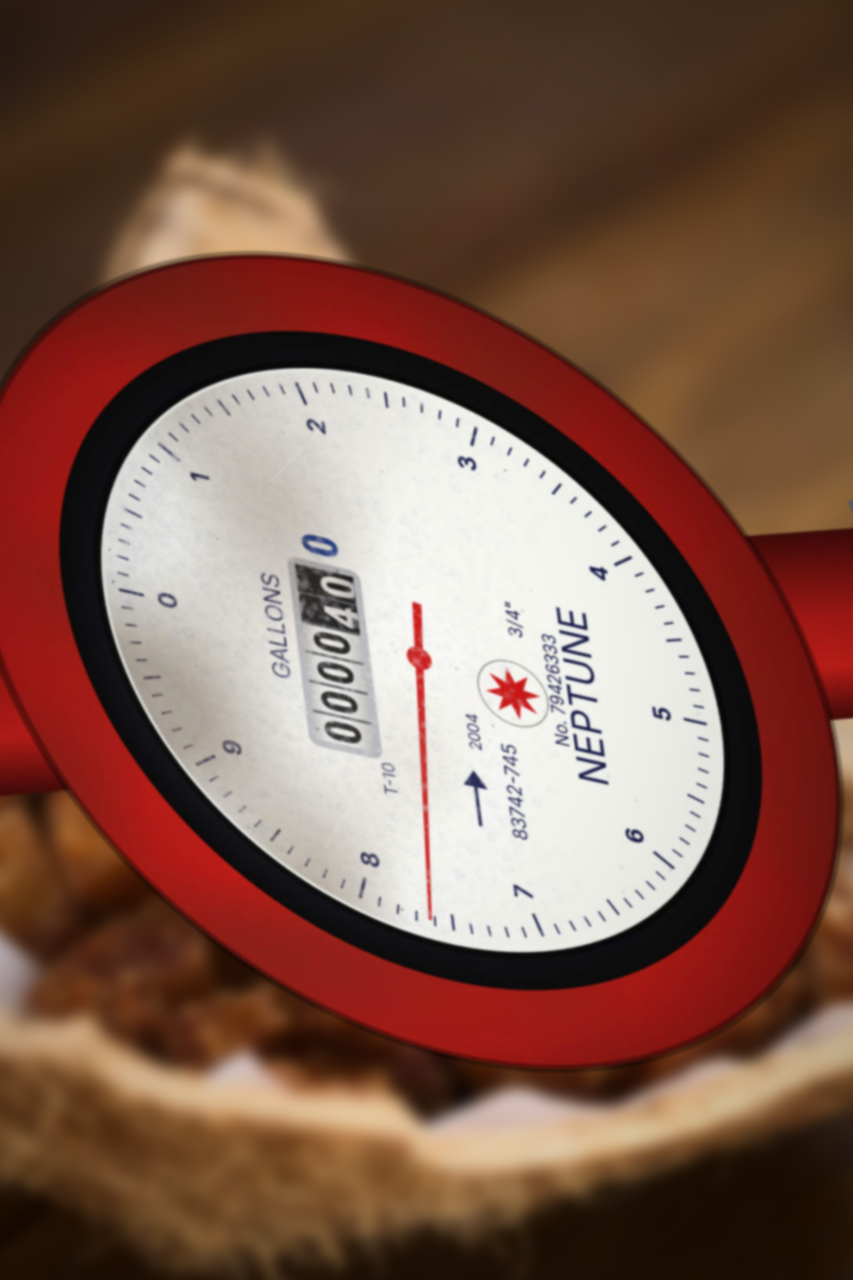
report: 397.6 (gal)
